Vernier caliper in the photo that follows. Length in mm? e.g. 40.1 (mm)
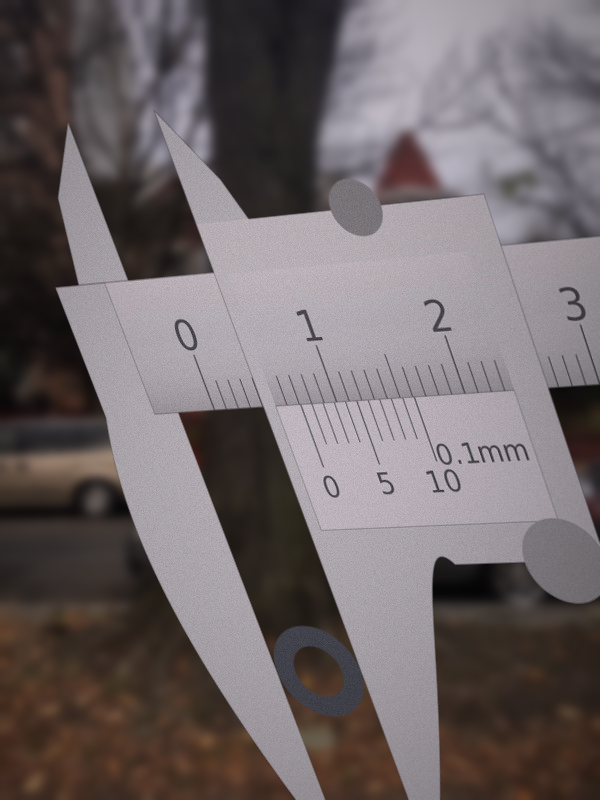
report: 7.1 (mm)
